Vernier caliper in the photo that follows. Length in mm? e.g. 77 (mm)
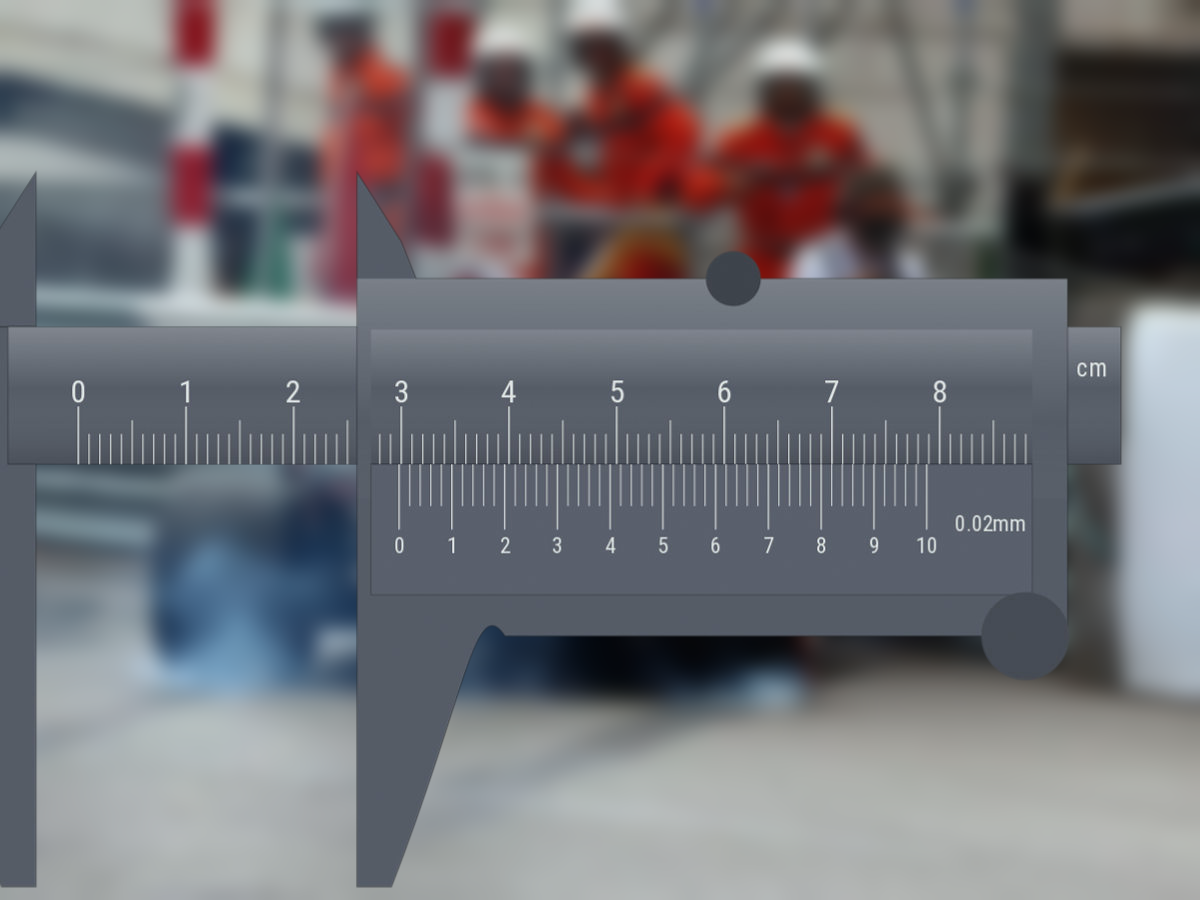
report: 29.8 (mm)
